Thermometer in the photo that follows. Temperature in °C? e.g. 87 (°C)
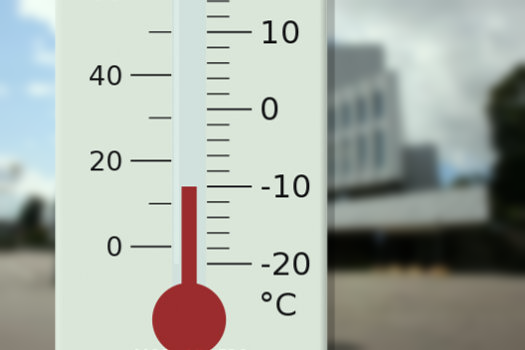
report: -10 (°C)
